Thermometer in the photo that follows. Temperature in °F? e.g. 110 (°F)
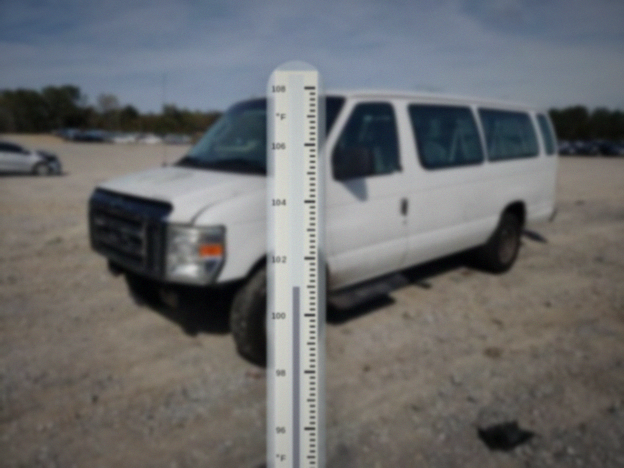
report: 101 (°F)
